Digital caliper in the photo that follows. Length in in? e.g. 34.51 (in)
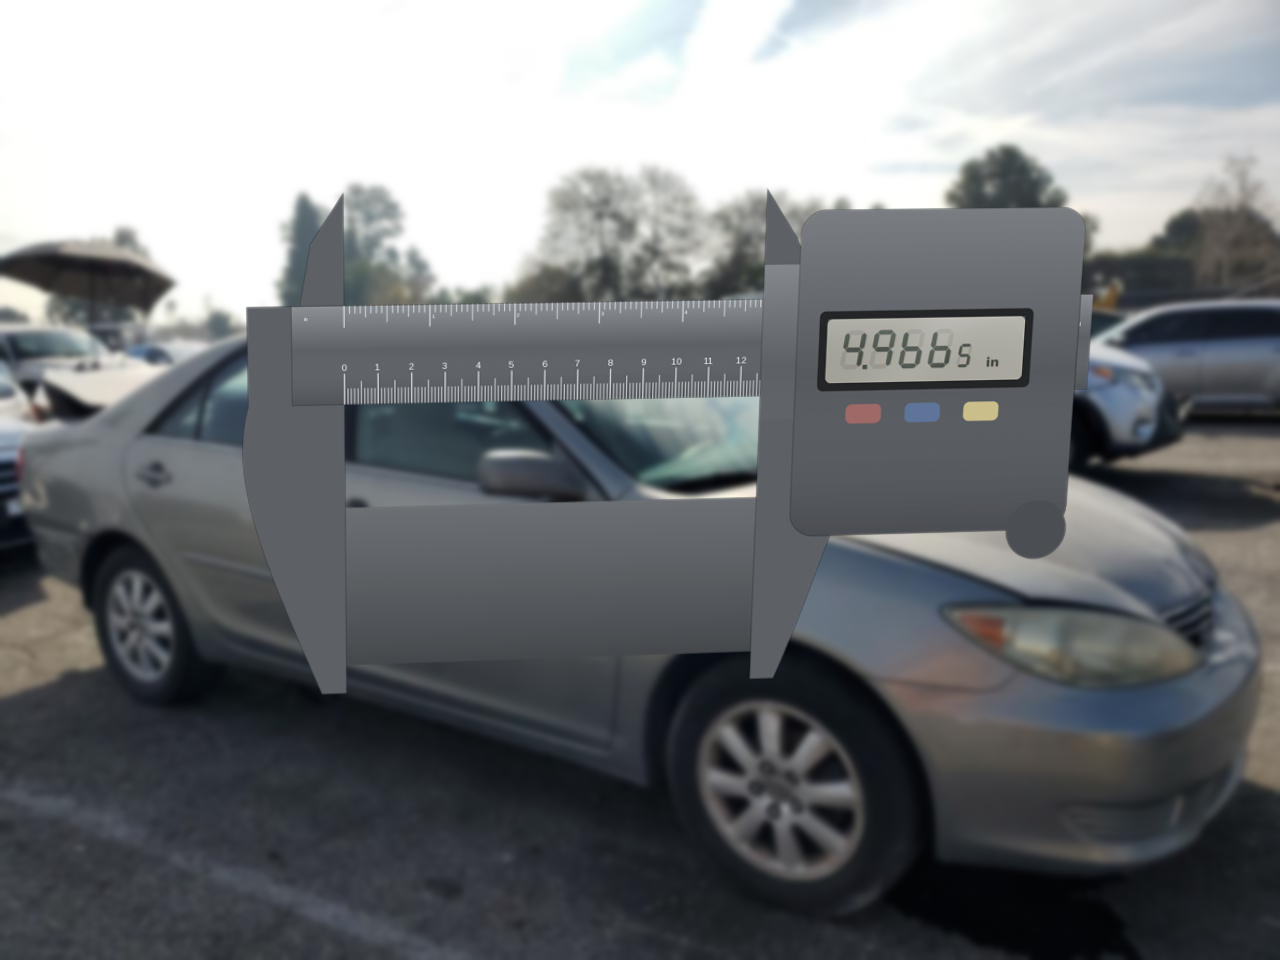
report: 4.9665 (in)
